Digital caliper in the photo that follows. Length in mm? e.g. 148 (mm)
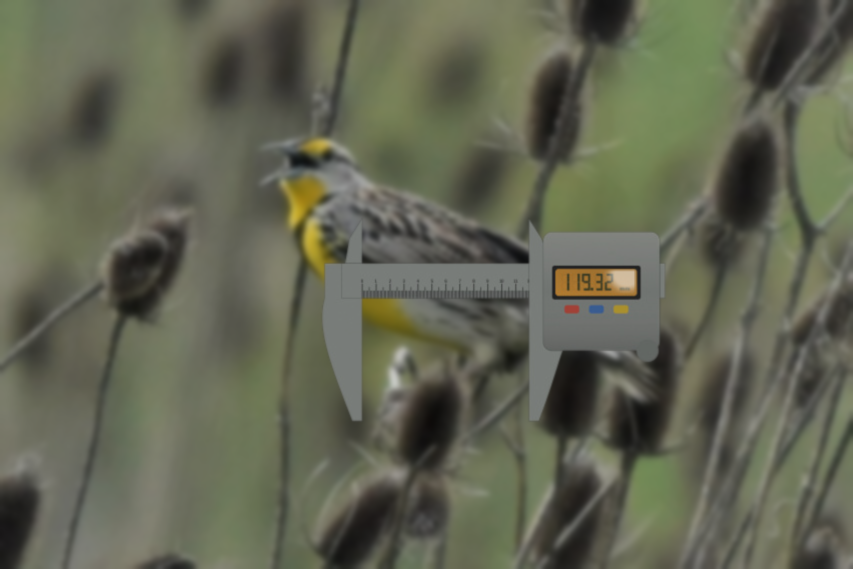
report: 119.32 (mm)
